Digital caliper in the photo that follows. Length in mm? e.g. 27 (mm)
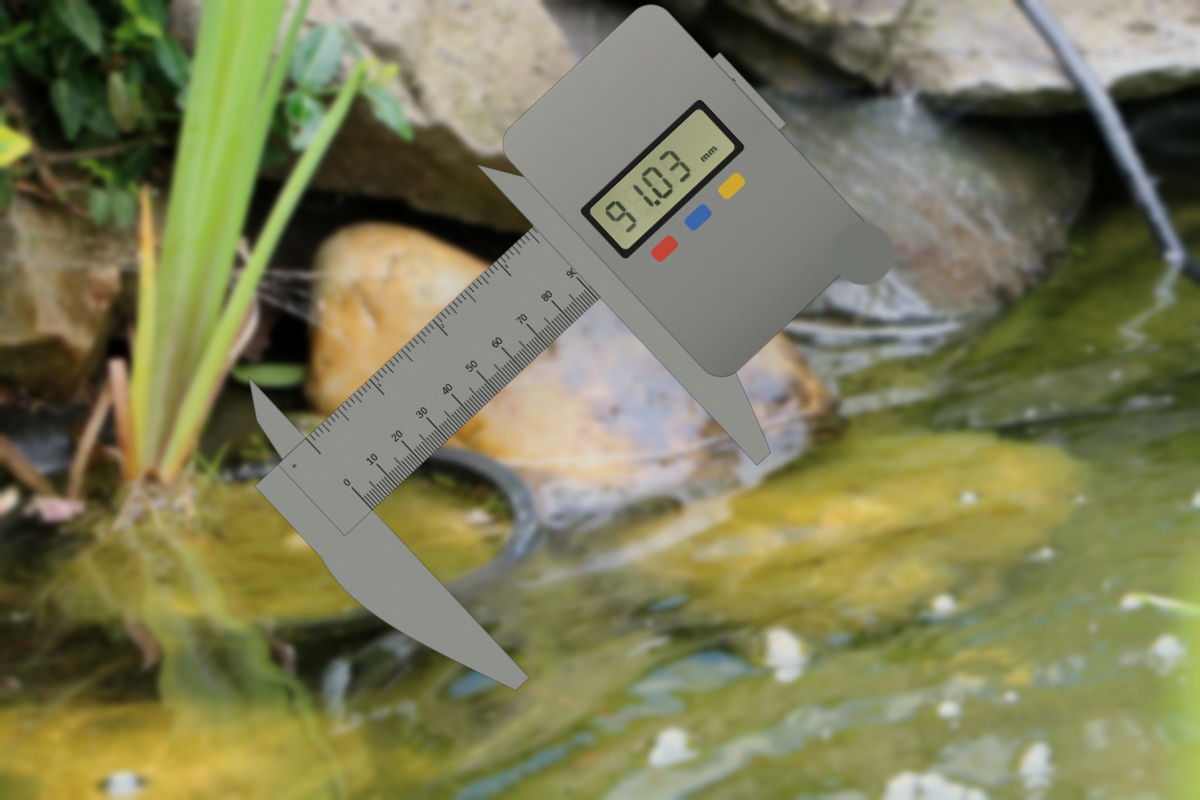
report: 91.03 (mm)
